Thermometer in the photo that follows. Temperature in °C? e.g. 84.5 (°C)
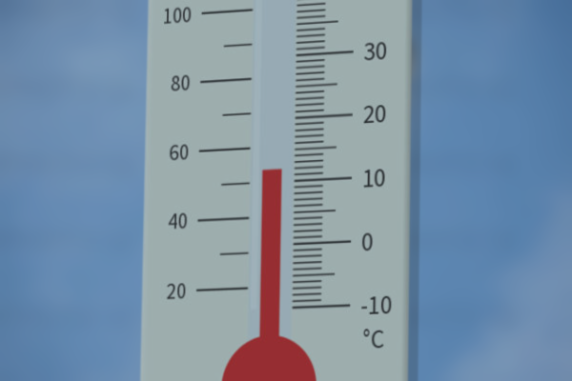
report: 12 (°C)
